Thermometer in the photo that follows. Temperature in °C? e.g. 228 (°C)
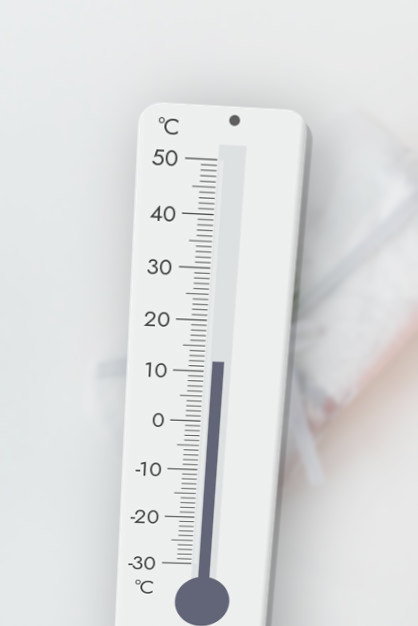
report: 12 (°C)
